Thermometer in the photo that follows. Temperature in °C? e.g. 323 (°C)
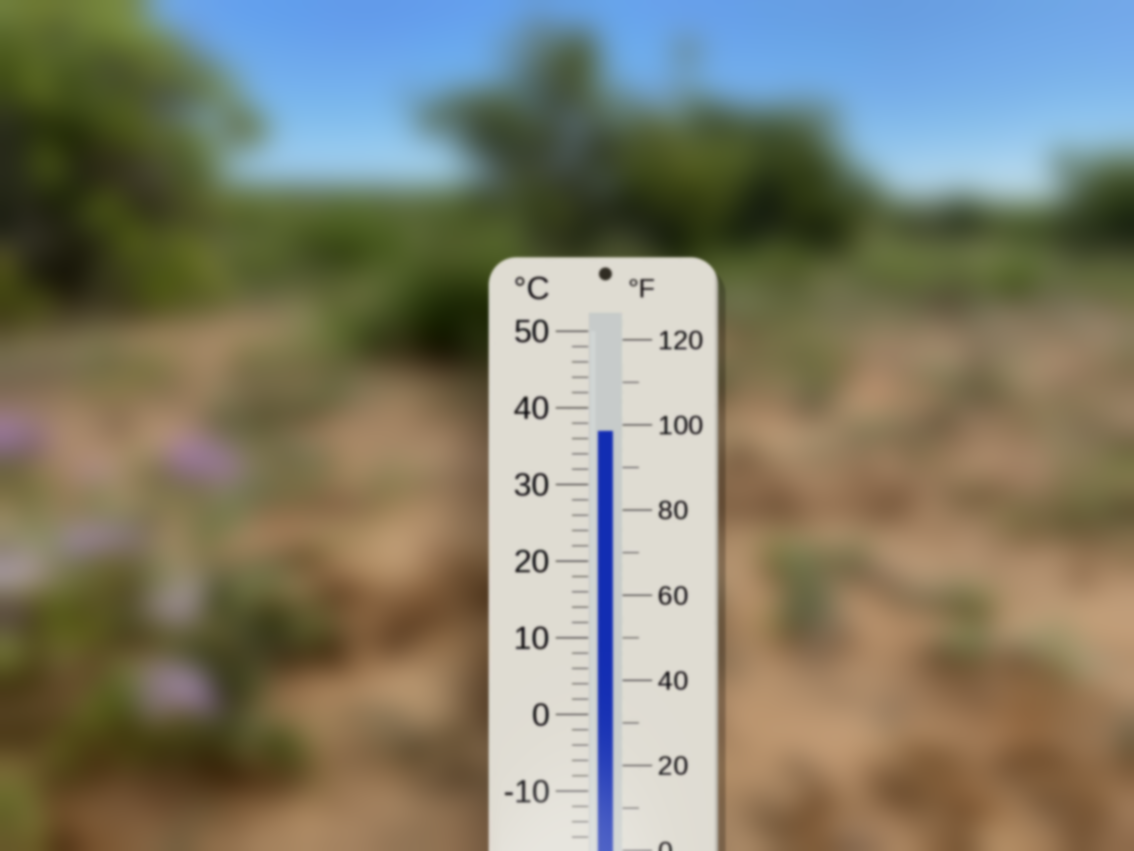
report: 37 (°C)
